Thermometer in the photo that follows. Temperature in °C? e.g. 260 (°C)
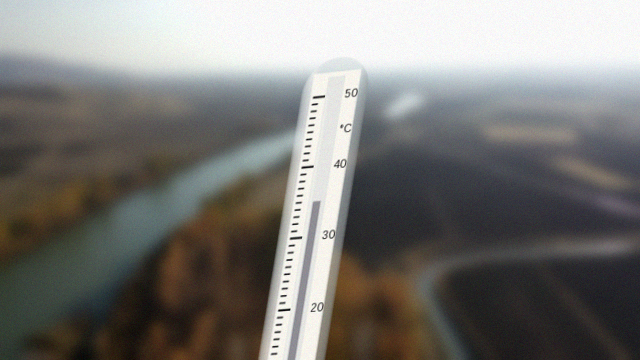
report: 35 (°C)
